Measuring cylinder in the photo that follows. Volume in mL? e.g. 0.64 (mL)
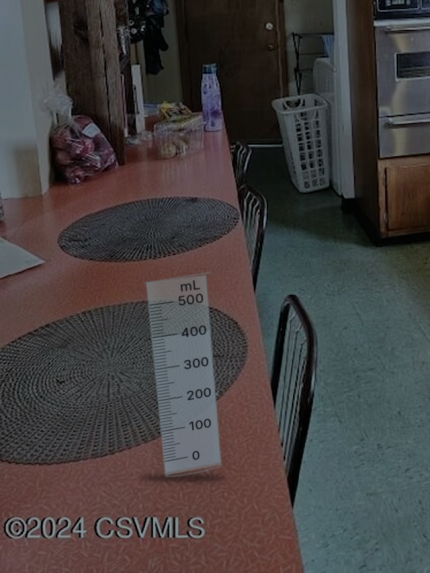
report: 400 (mL)
